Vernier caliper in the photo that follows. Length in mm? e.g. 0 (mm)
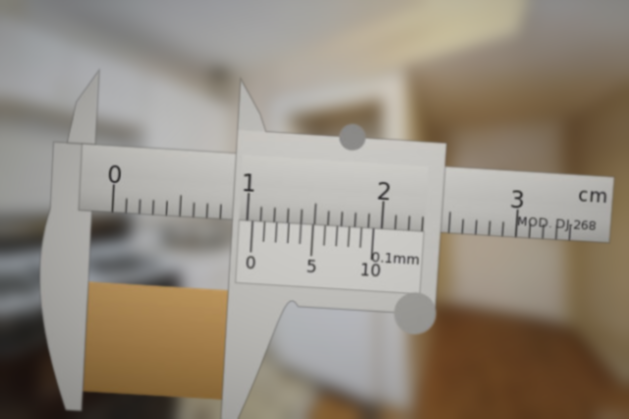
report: 10.4 (mm)
